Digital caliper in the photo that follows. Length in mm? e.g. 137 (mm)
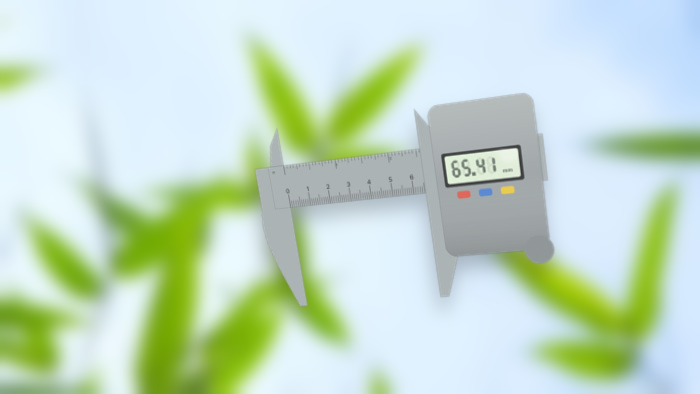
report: 65.41 (mm)
